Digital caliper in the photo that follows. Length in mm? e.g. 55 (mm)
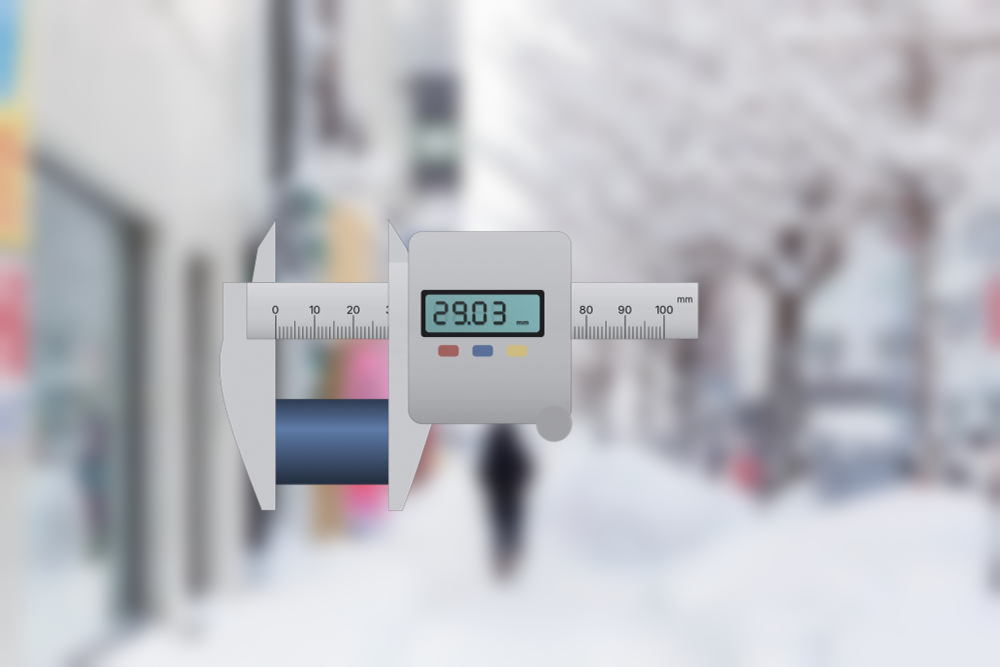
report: 29.03 (mm)
